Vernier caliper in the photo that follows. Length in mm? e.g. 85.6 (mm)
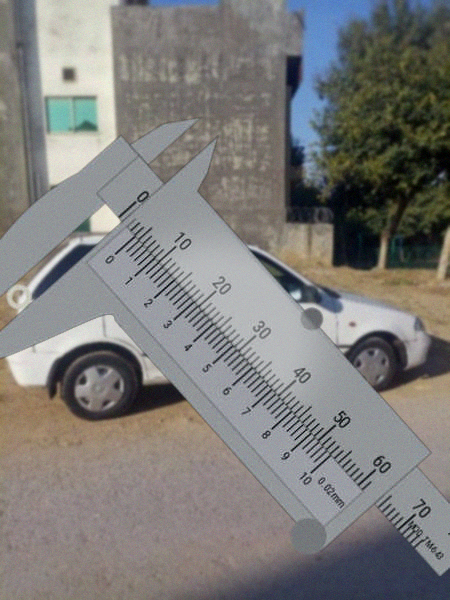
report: 4.2 (mm)
